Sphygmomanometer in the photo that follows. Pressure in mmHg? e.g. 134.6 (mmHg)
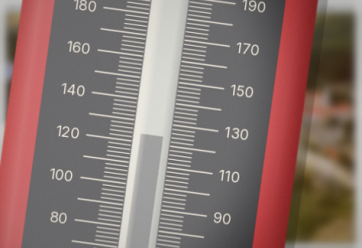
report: 124 (mmHg)
